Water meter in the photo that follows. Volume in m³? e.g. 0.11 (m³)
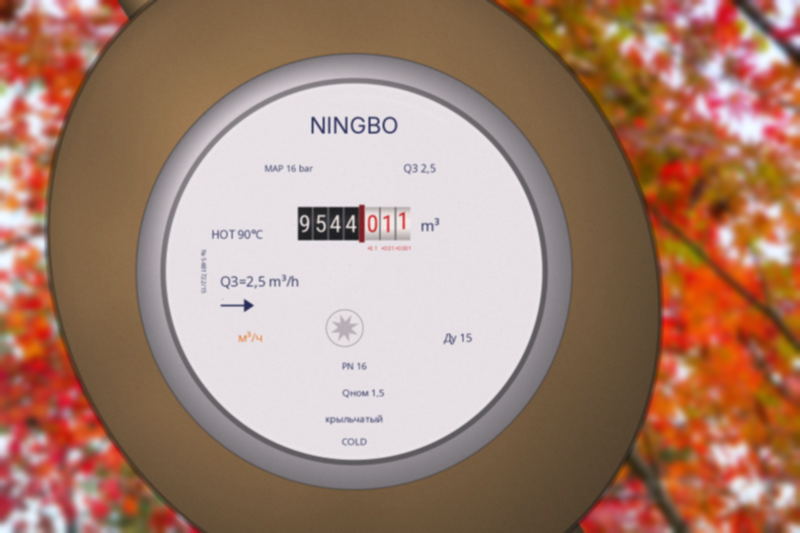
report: 9544.011 (m³)
